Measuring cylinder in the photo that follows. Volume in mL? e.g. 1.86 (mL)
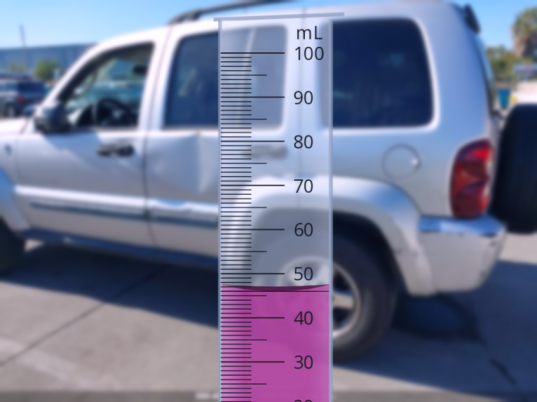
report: 46 (mL)
